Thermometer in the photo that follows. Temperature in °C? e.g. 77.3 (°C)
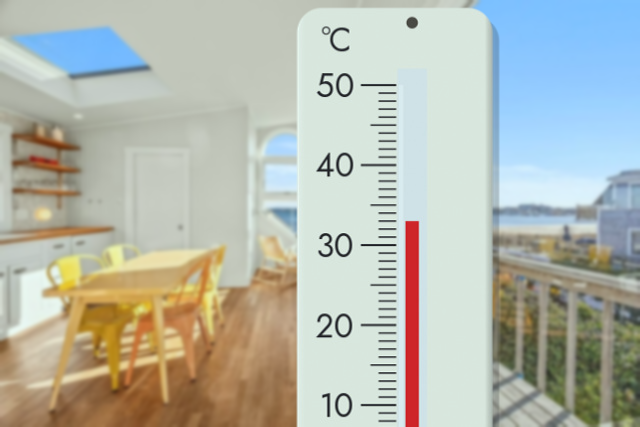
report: 33 (°C)
